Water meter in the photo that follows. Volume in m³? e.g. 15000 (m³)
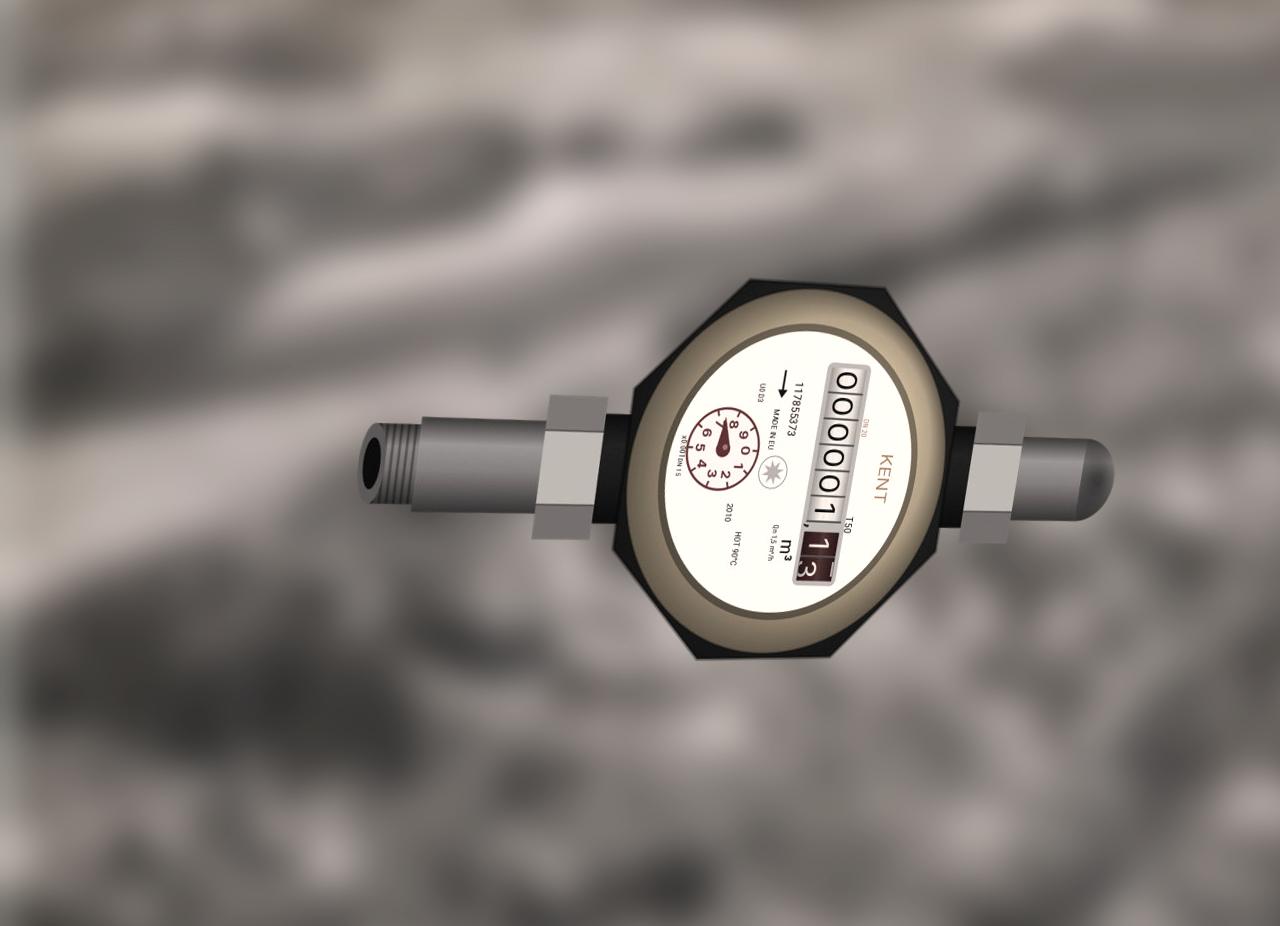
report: 1.127 (m³)
